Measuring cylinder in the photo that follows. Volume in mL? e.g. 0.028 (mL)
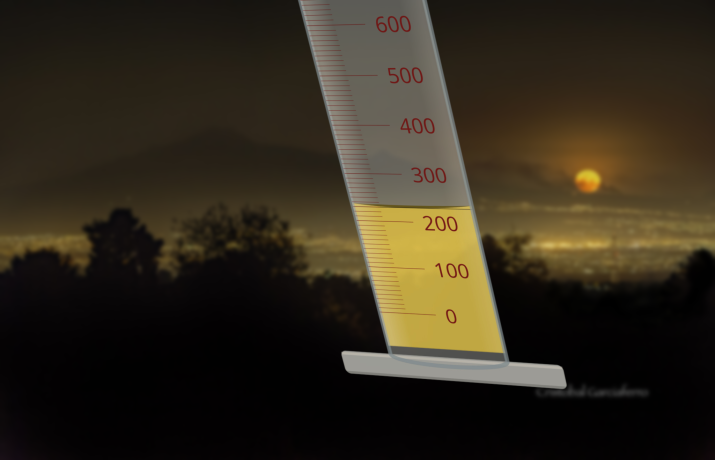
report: 230 (mL)
